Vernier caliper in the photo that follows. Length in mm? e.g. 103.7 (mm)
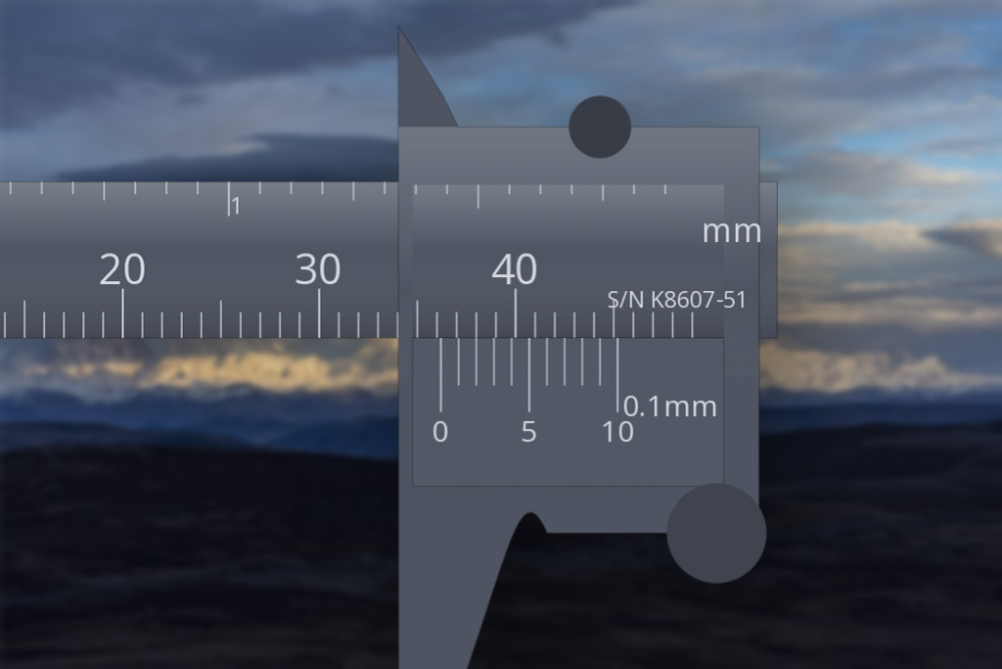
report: 36.2 (mm)
